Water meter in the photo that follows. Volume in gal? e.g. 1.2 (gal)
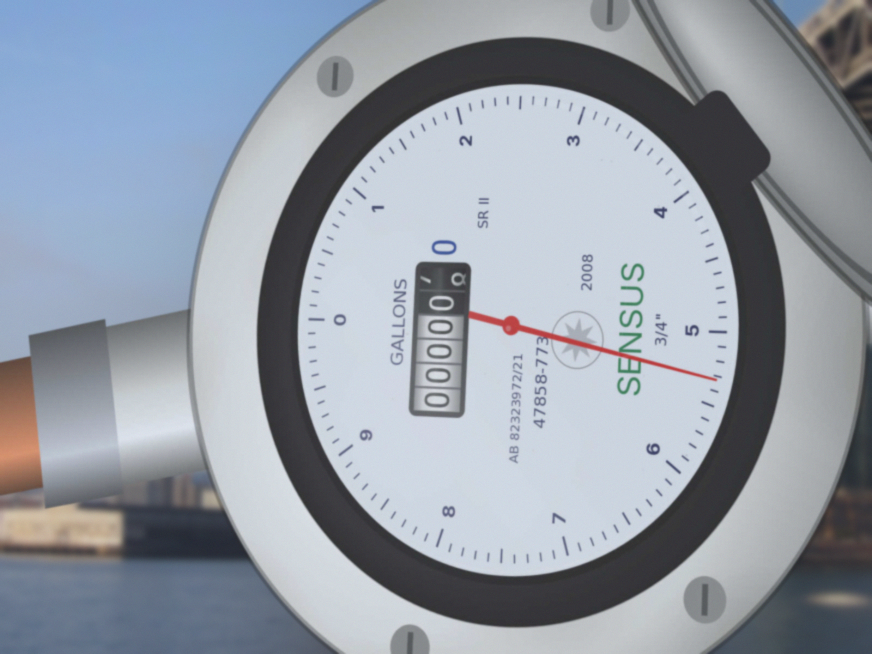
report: 75.3 (gal)
